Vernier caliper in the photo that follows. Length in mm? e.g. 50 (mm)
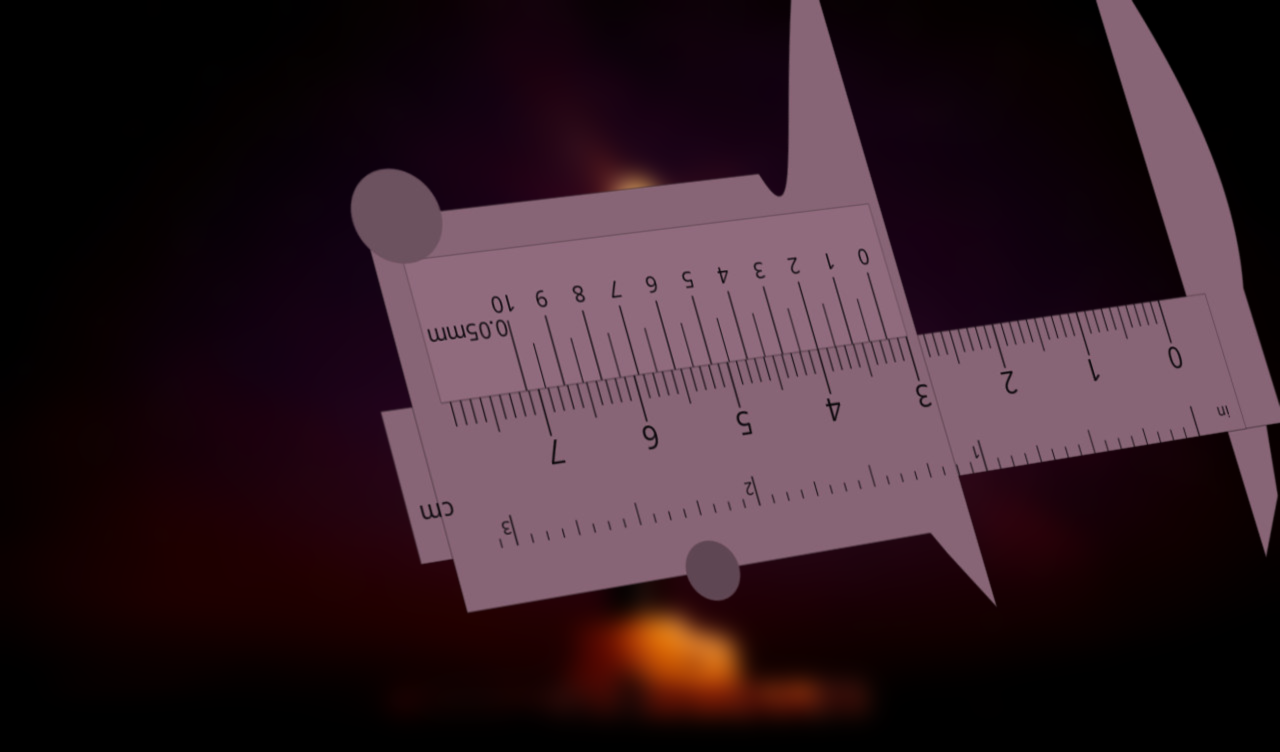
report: 32.2 (mm)
